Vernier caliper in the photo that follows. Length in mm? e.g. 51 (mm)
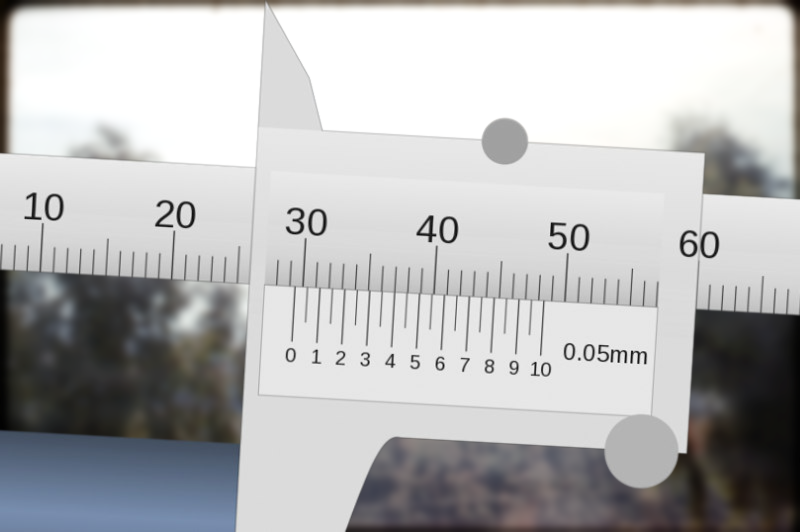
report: 29.4 (mm)
